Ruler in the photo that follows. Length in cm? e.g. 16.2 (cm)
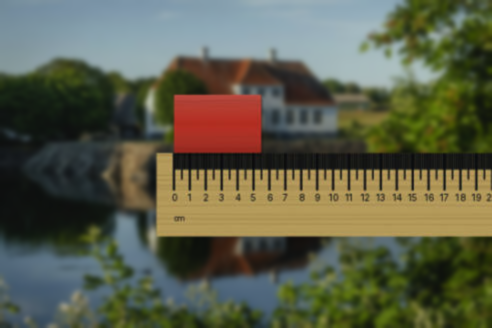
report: 5.5 (cm)
